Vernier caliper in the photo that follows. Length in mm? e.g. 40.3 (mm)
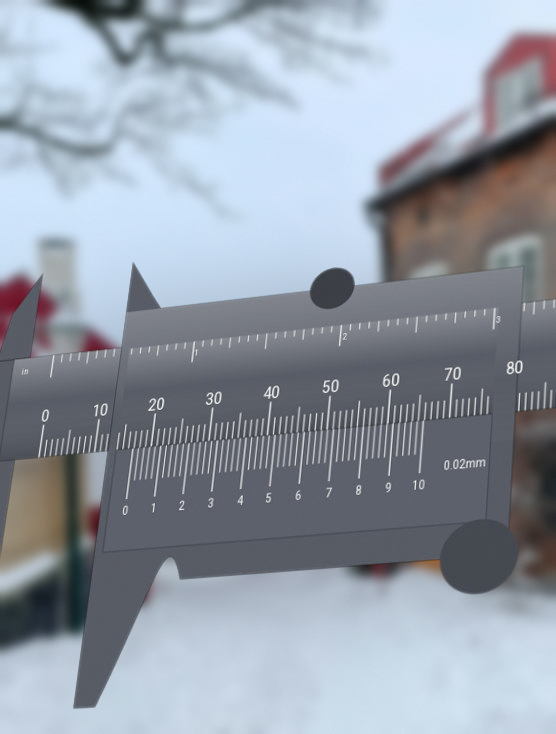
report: 16.8 (mm)
